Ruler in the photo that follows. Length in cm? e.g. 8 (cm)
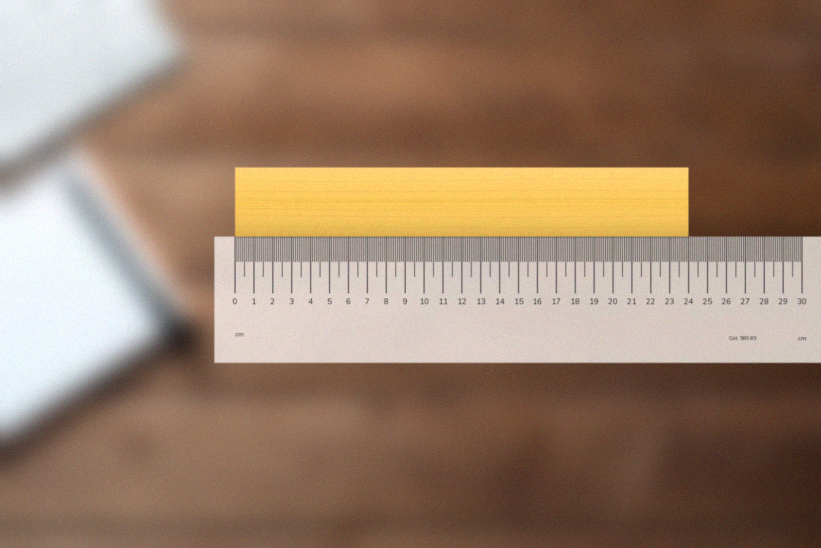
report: 24 (cm)
